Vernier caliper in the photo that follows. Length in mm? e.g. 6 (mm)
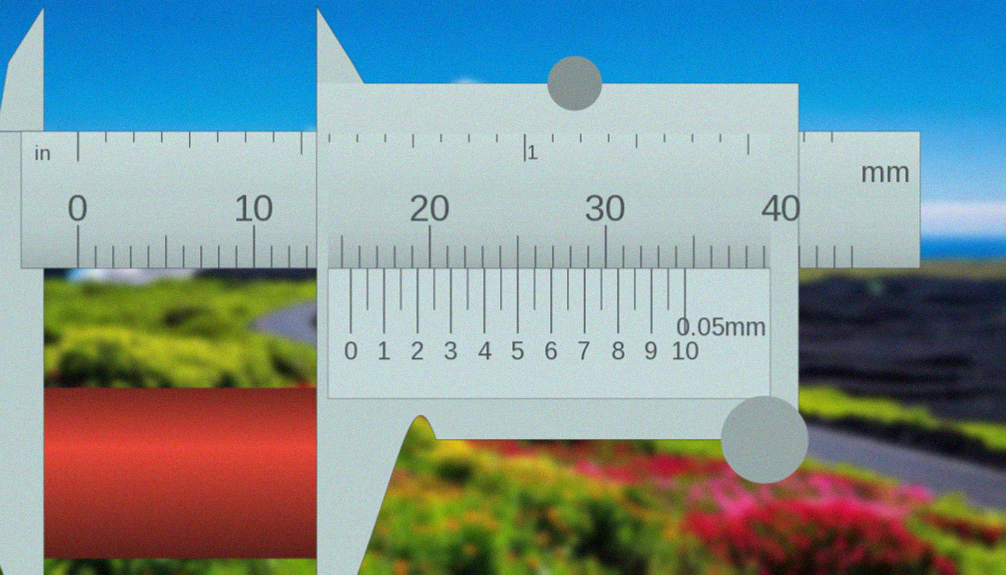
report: 15.5 (mm)
